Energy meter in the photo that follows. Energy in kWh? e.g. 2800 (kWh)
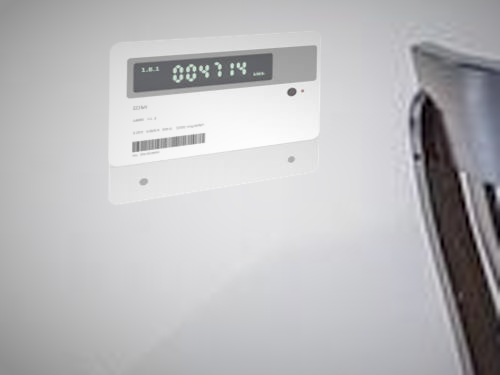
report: 4714 (kWh)
